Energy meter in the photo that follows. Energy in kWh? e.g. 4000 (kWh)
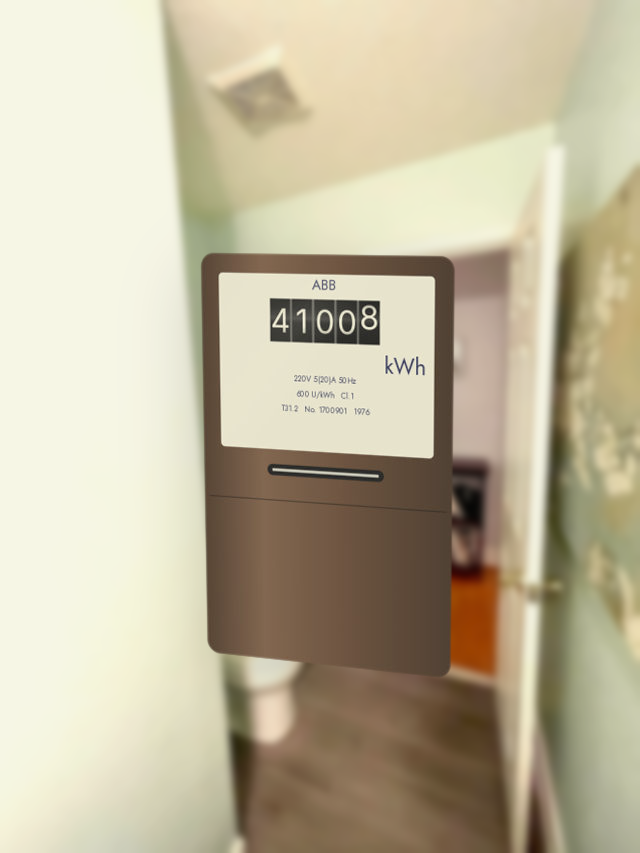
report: 41008 (kWh)
